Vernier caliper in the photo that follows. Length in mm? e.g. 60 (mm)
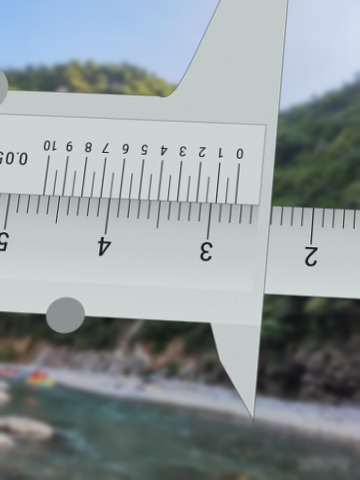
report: 27.6 (mm)
